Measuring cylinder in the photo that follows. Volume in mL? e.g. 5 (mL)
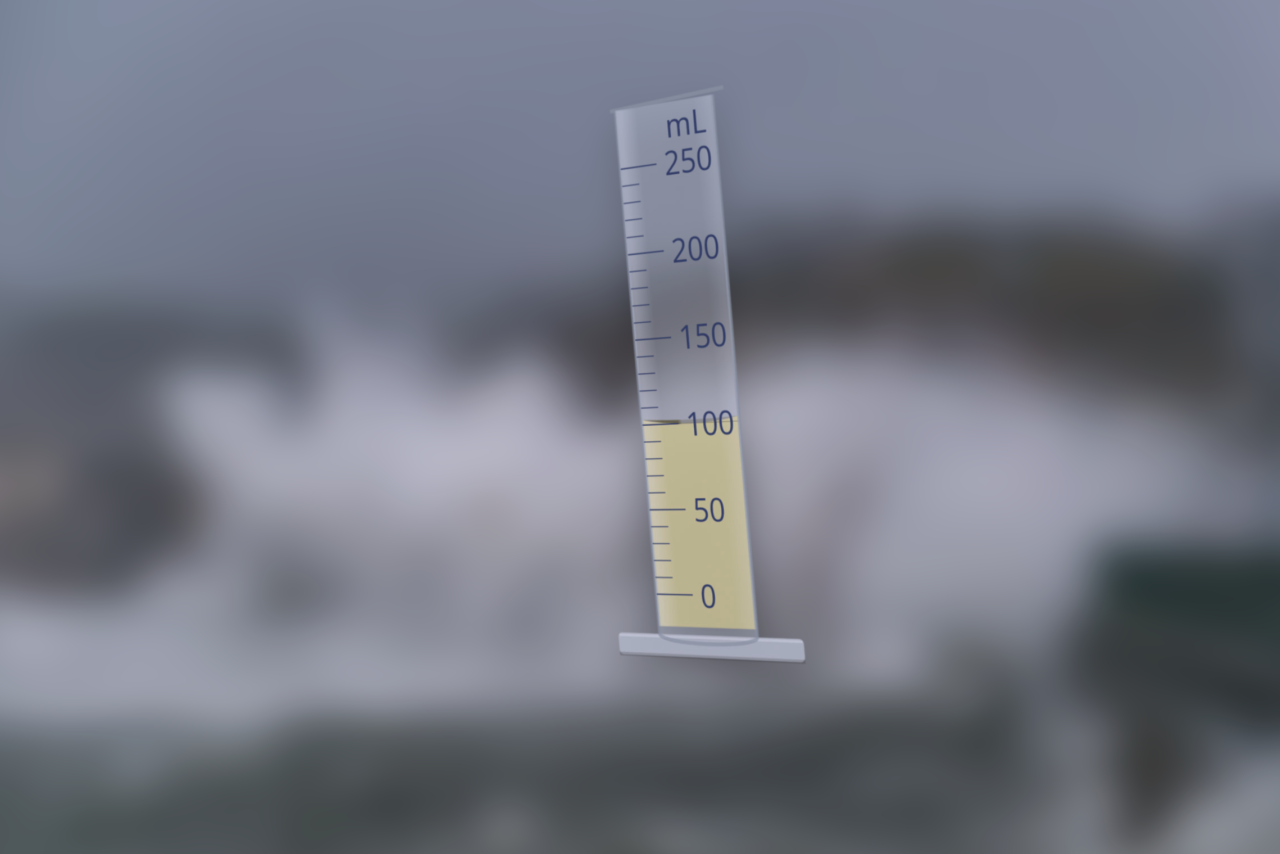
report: 100 (mL)
